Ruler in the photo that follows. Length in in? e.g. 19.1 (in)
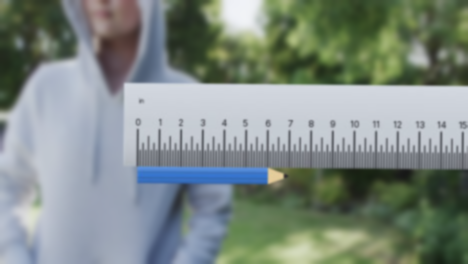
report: 7 (in)
